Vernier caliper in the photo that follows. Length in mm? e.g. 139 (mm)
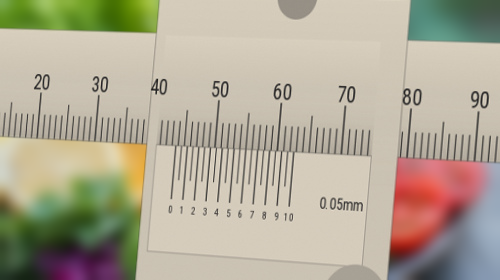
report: 43.6 (mm)
